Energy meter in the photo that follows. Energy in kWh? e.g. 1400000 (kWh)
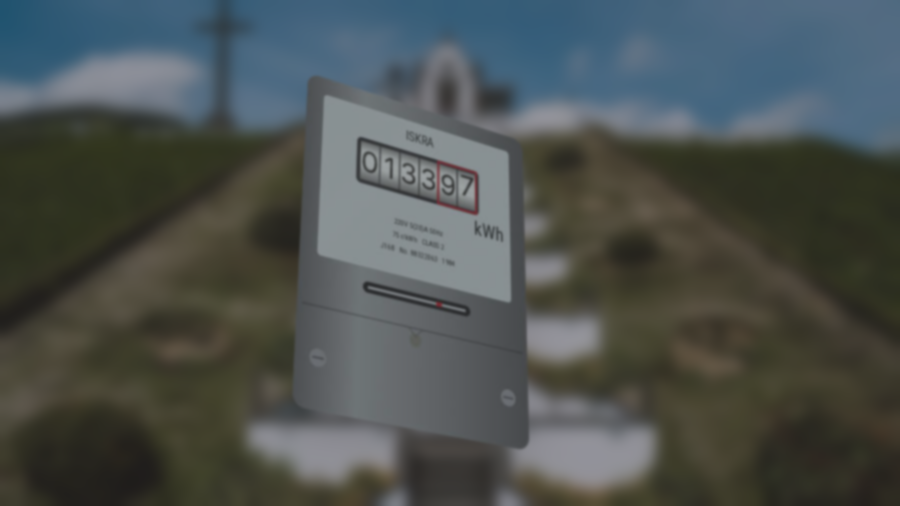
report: 133.97 (kWh)
